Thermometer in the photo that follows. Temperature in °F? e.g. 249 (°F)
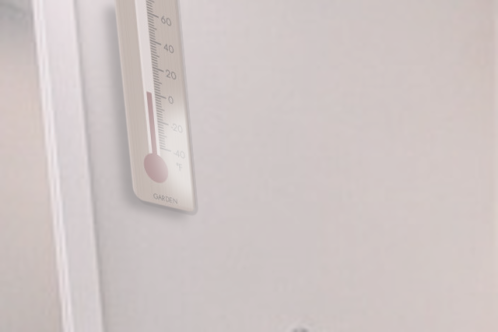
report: 0 (°F)
